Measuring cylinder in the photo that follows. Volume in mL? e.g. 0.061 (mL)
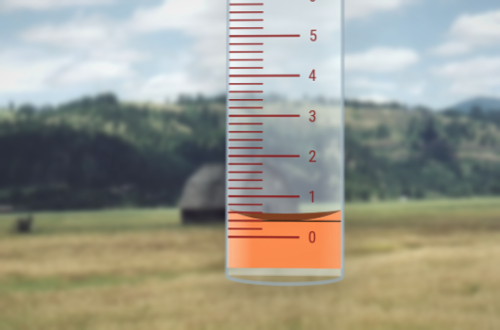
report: 0.4 (mL)
